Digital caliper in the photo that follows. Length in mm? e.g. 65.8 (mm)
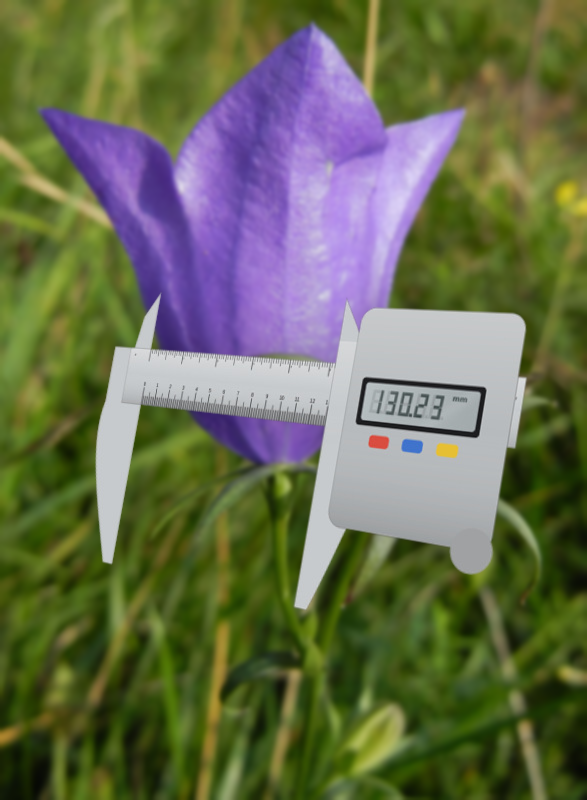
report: 130.23 (mm)
